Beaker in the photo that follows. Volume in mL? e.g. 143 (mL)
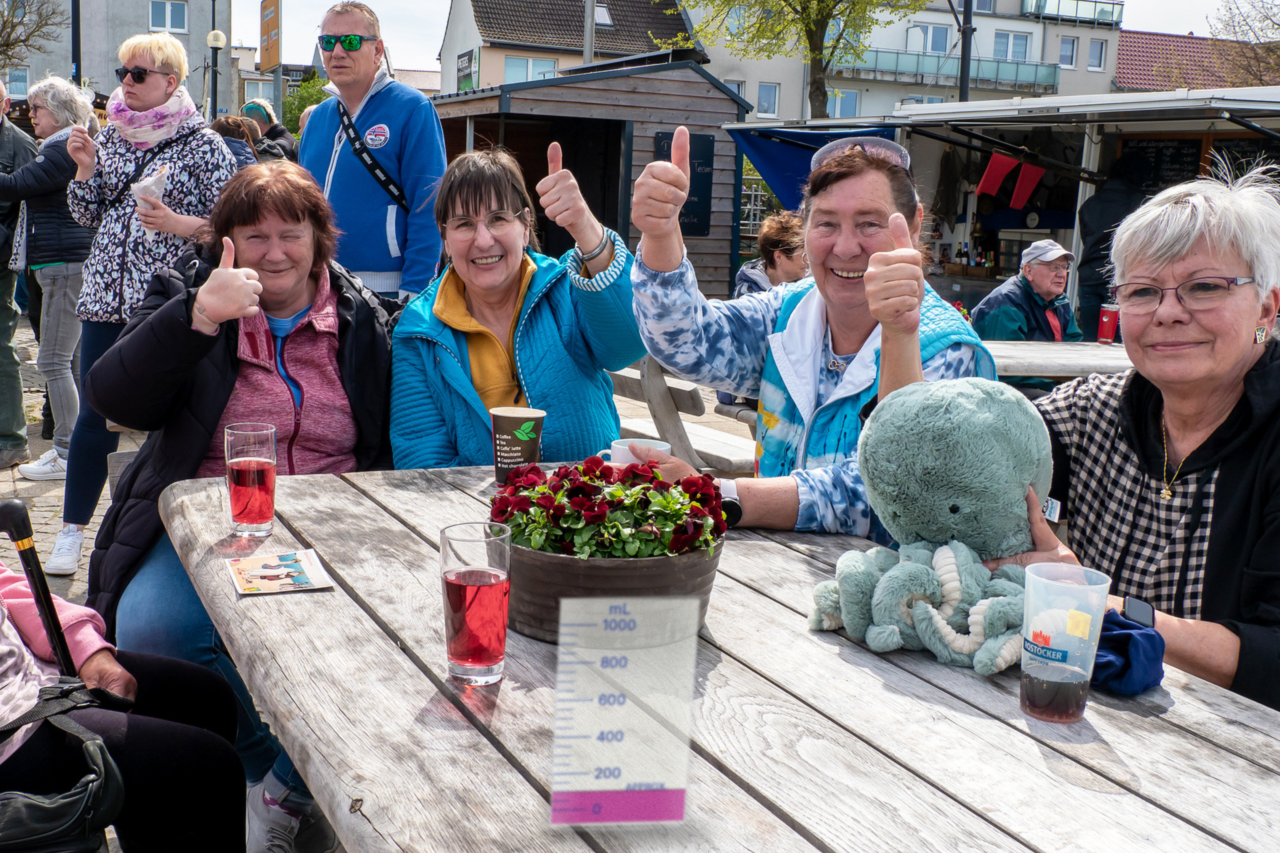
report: 100 (mL)
